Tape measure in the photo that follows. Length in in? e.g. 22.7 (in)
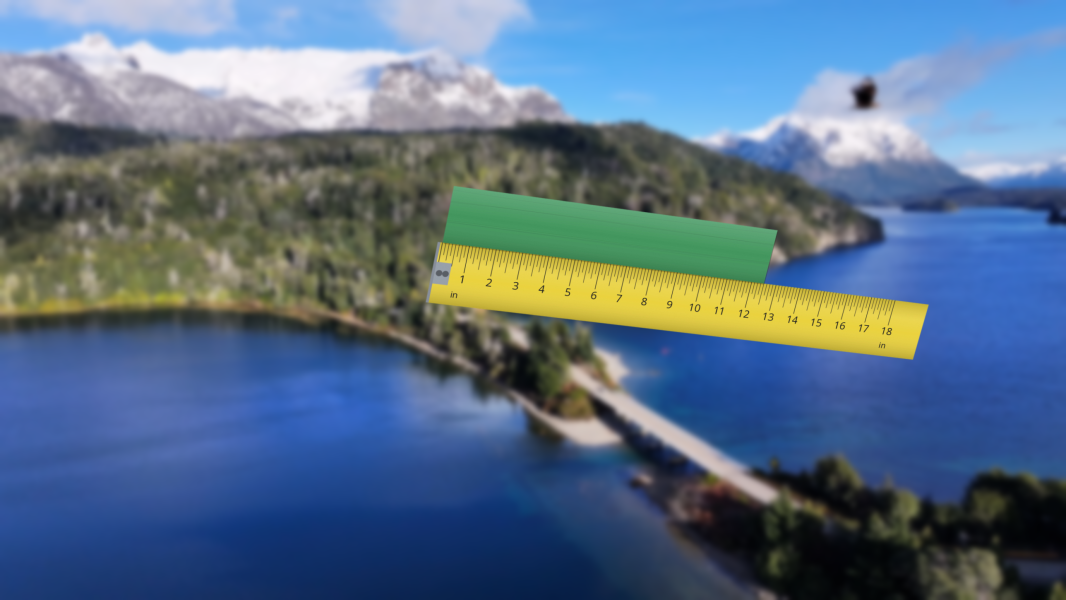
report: 12.5 (in)
